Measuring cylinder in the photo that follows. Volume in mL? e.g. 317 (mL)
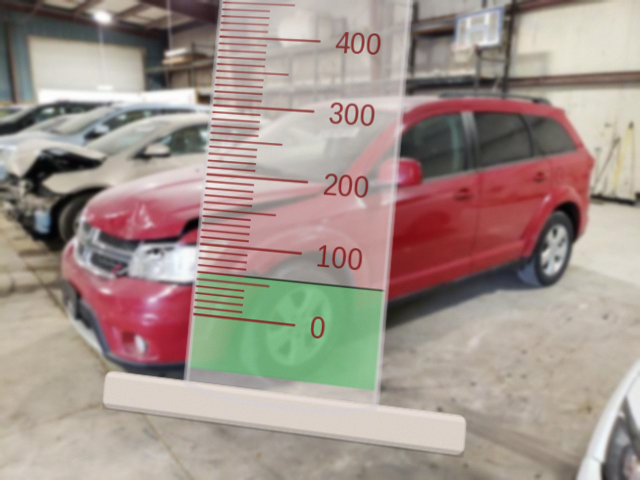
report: 60 (mL)
